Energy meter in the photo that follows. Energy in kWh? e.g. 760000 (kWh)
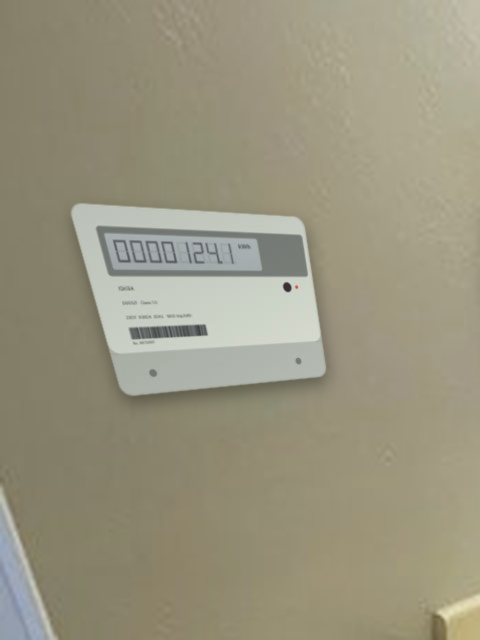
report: 124.1 (kWh)
